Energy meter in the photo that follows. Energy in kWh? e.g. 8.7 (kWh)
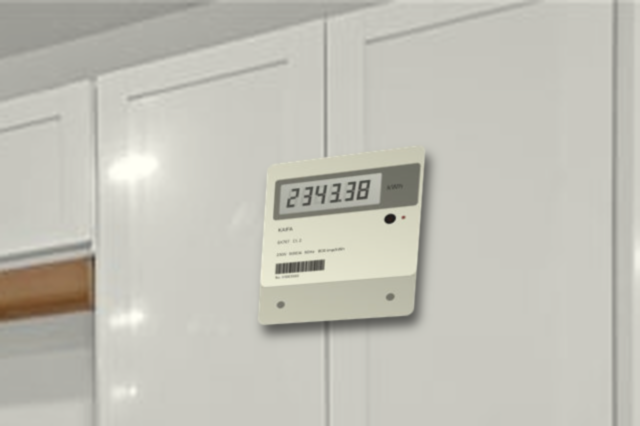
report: 2343.38 (kWh)
